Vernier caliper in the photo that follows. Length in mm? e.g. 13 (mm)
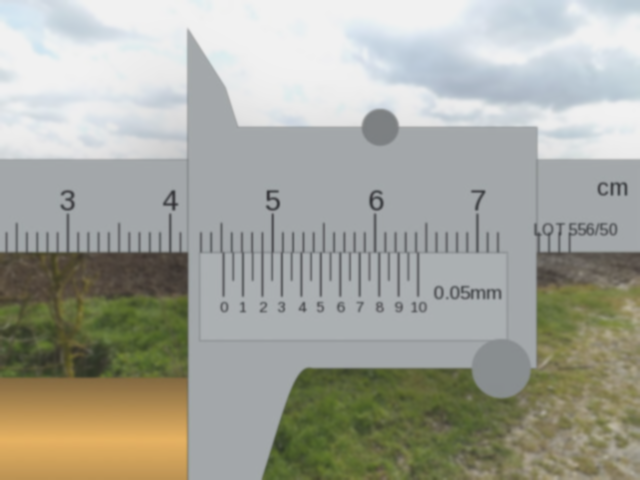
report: 45.2 (mm)
